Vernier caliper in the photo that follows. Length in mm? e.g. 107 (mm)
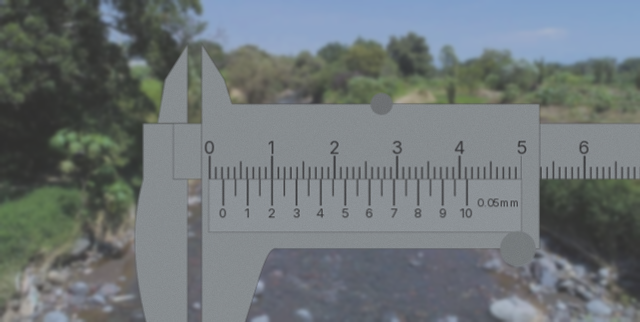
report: 2.2 (mm)
